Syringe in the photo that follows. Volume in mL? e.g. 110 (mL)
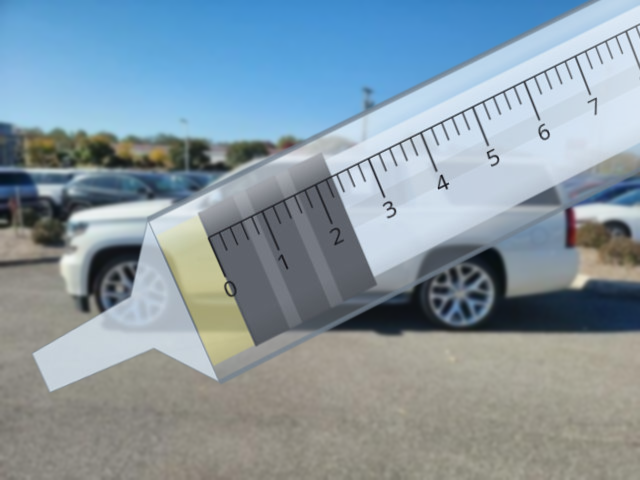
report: 0 (mL)
